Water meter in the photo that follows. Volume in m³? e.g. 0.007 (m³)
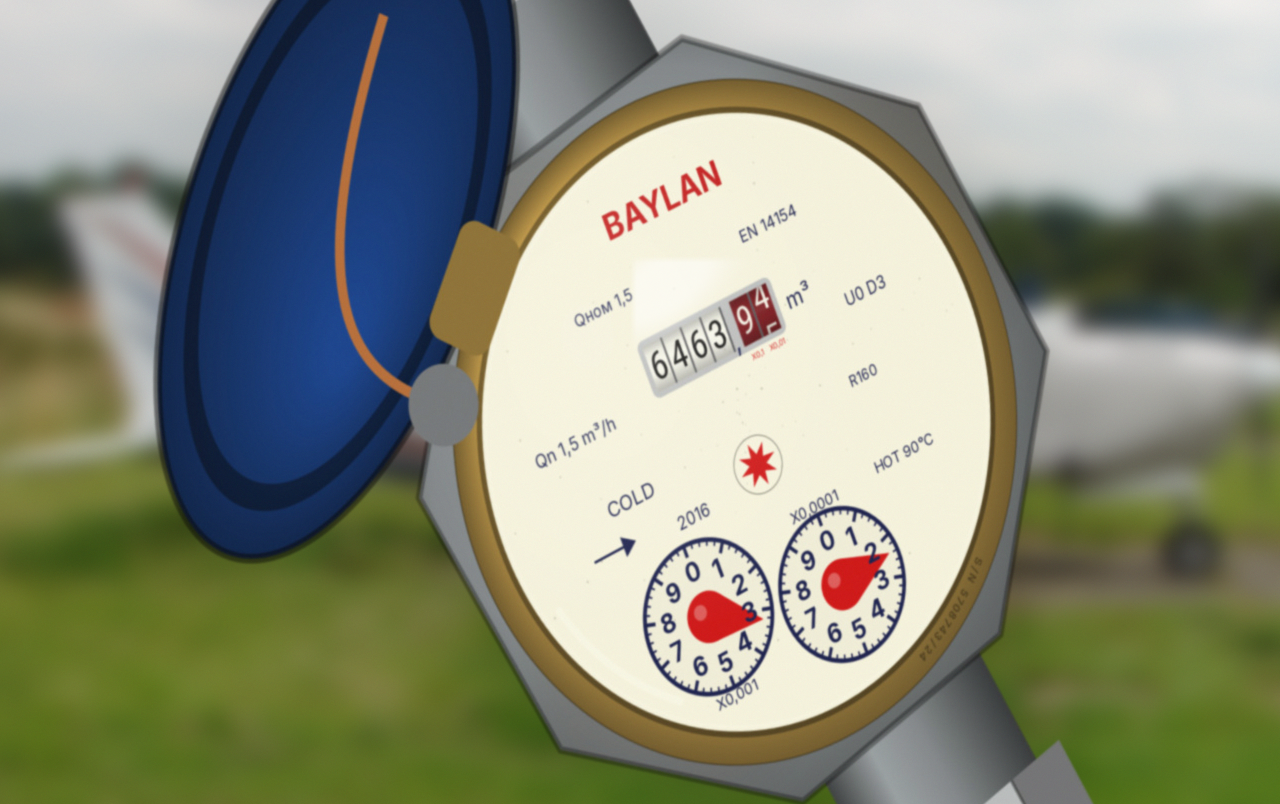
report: 6463.9432 (m³)
